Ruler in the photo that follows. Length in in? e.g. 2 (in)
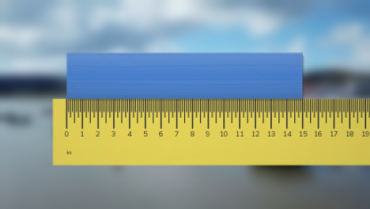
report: 15 (in)
